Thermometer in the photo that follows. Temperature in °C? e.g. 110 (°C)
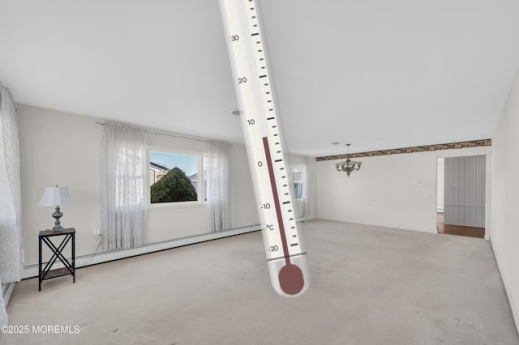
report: 6 (°C)
